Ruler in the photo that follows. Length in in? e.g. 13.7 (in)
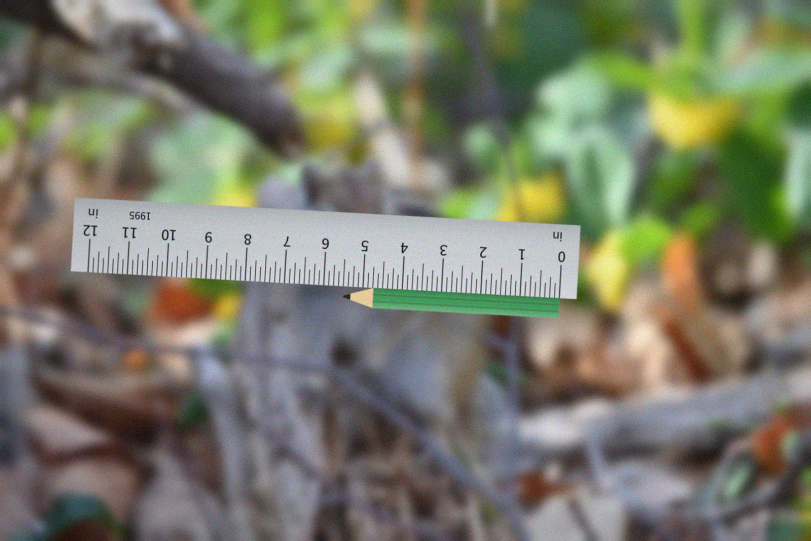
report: 5.5 (in)
